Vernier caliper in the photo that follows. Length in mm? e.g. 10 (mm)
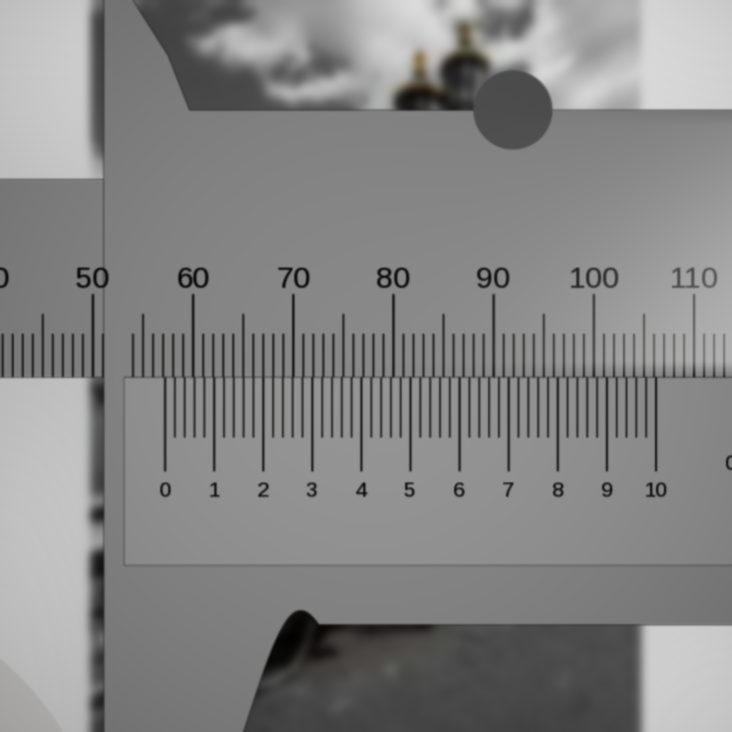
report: 57.2 (mm)
